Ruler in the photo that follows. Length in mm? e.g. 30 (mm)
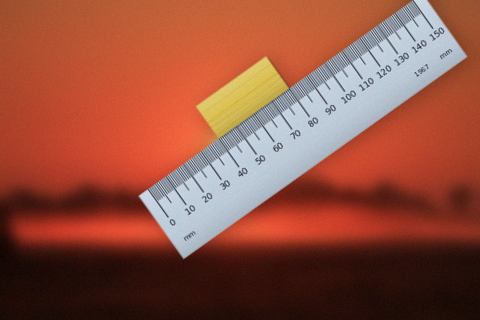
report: 40 (mm)
